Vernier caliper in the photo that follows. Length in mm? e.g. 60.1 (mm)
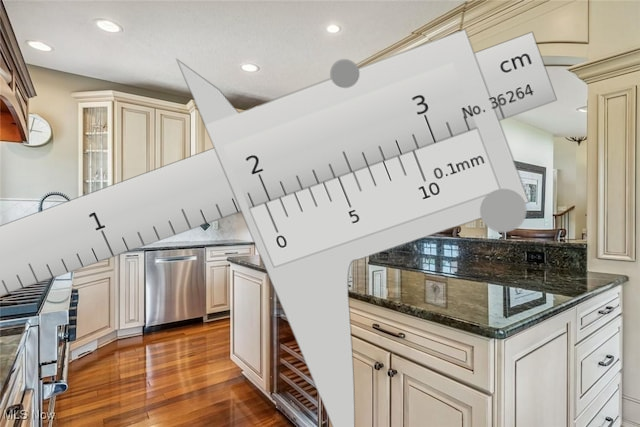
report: 19.7 (mm)
